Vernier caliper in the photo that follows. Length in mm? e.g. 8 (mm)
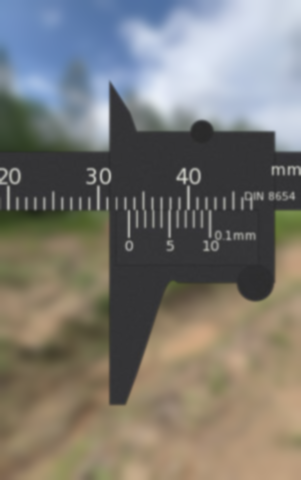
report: 33.4 (mm)
